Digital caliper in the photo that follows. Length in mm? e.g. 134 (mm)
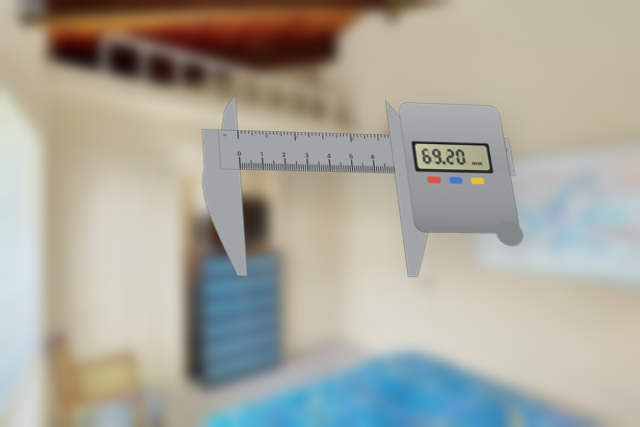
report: 69.20 (mm)
